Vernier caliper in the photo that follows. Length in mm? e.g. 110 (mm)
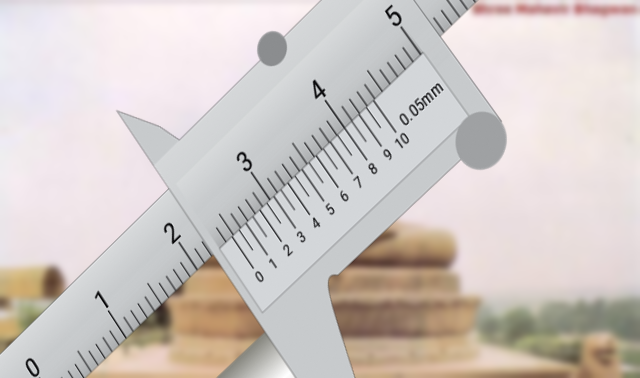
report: 24.8 (mm)
